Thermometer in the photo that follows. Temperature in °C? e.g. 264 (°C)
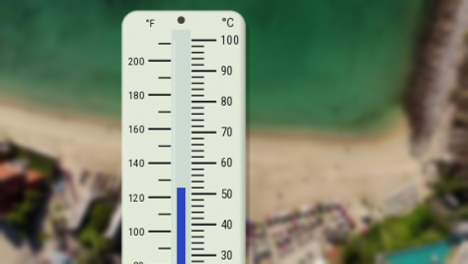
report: 52 (°C)
